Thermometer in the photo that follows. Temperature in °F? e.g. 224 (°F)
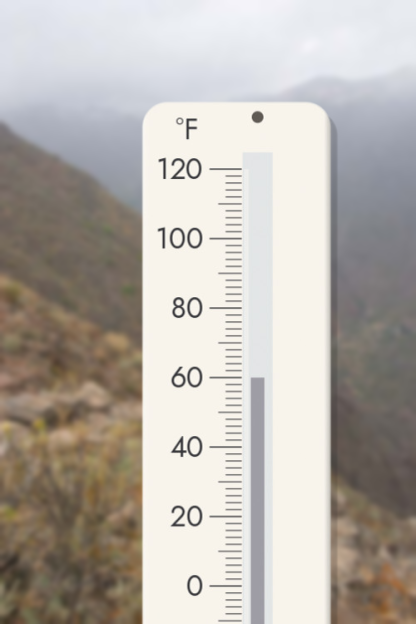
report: 60 (°F)
